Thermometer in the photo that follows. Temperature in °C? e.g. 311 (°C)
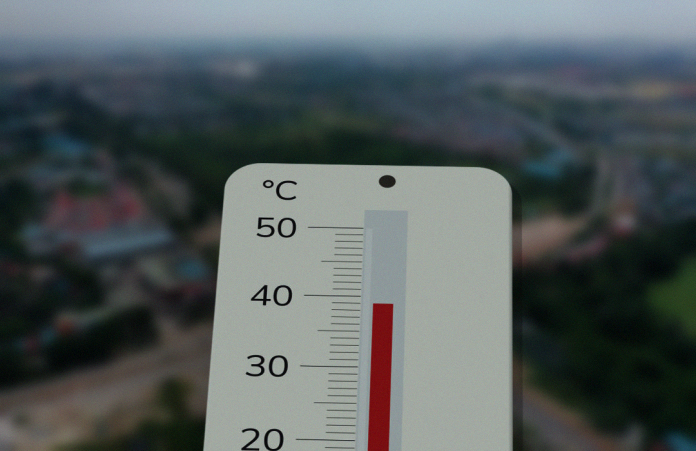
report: 39 (°C)
